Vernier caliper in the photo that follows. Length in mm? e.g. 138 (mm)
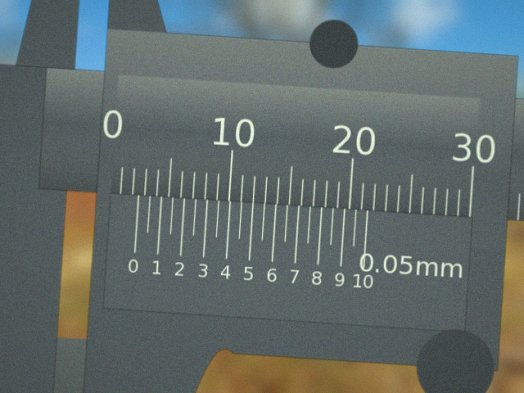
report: 2.5 (mm)
